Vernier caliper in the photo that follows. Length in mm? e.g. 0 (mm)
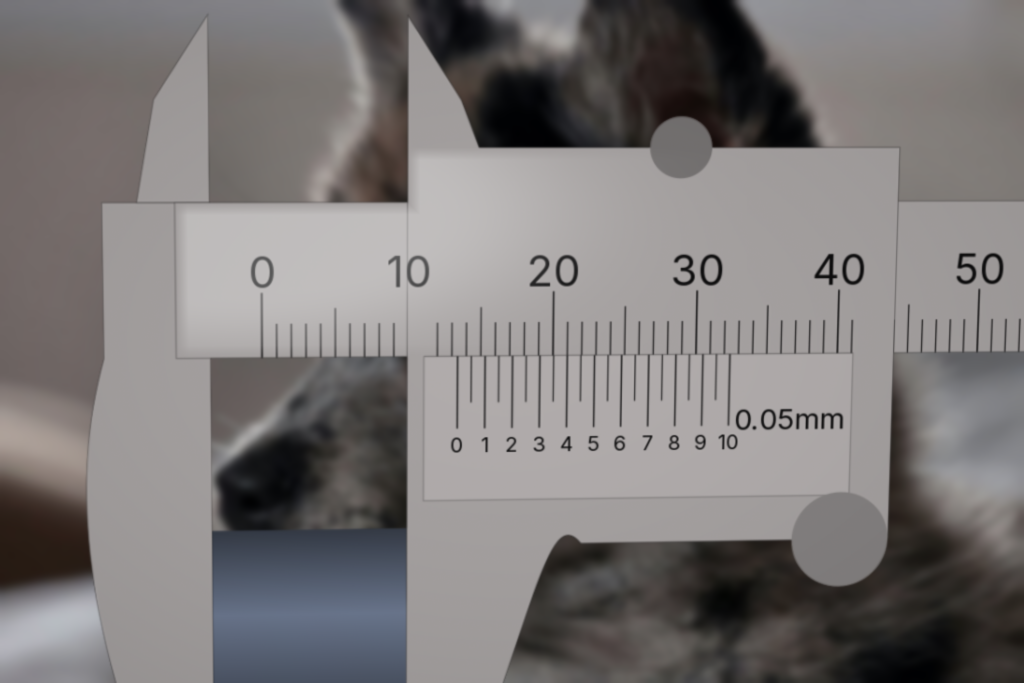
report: 13.4 (mm)
